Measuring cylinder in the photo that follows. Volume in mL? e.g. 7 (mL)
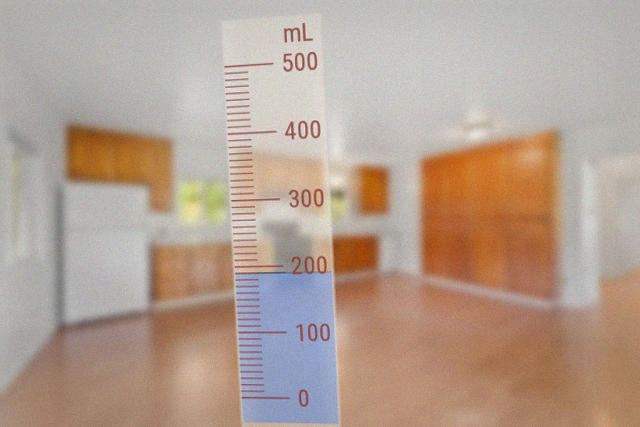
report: 190 (mL)
